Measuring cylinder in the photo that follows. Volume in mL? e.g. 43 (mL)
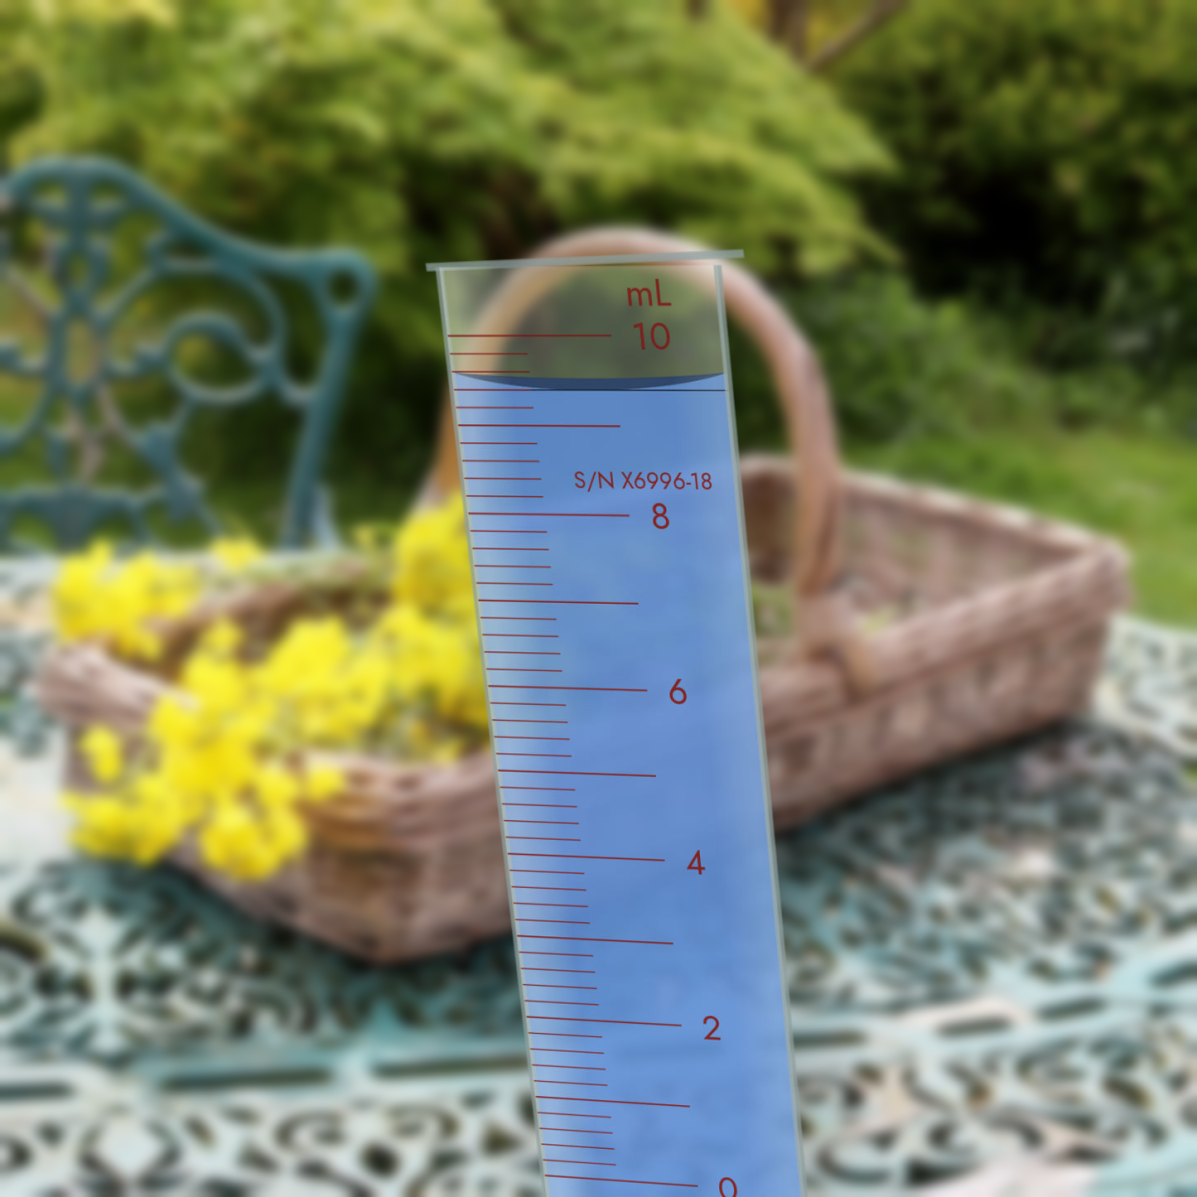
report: 9.4 (mL)
